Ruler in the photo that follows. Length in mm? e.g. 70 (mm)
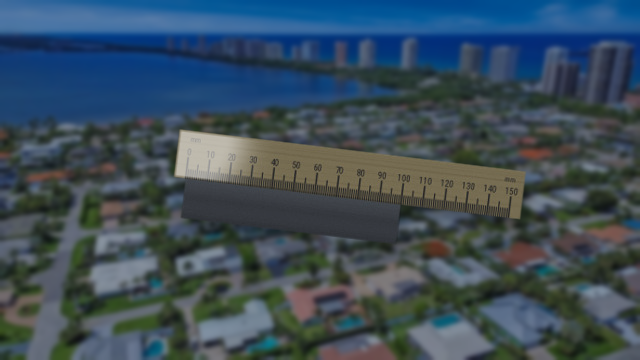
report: 100 (mm)
